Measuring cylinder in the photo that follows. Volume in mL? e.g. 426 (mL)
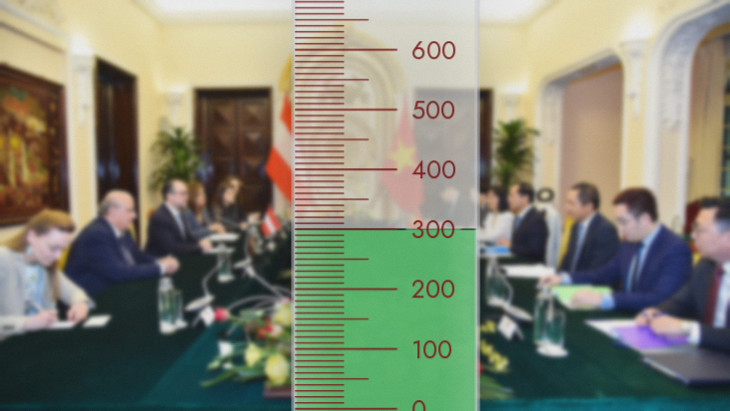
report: 300 (mL)
